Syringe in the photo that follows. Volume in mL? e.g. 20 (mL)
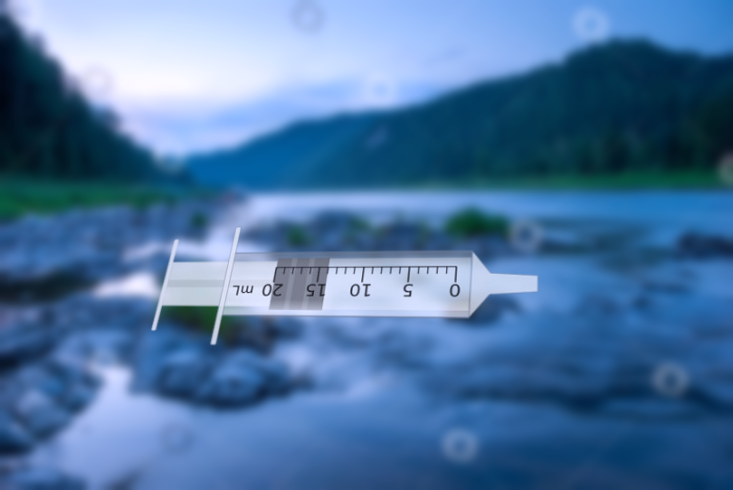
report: 14 (mL)
